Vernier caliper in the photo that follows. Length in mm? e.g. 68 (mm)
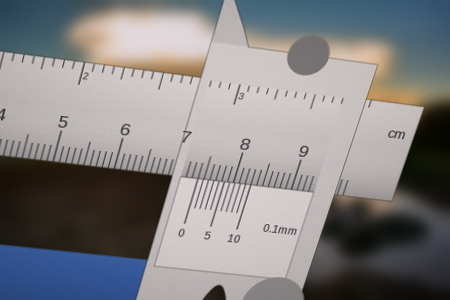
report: 74.0 (mm)
